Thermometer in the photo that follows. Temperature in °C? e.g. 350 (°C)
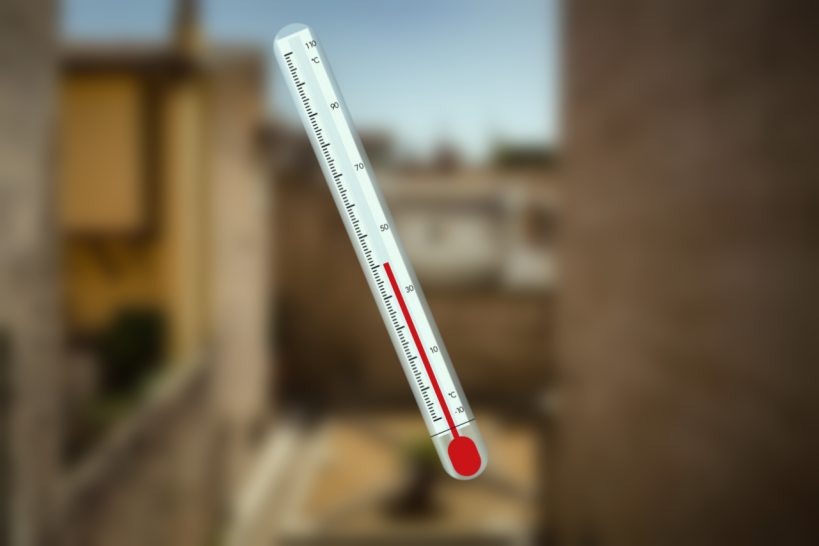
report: 40 (°C)
